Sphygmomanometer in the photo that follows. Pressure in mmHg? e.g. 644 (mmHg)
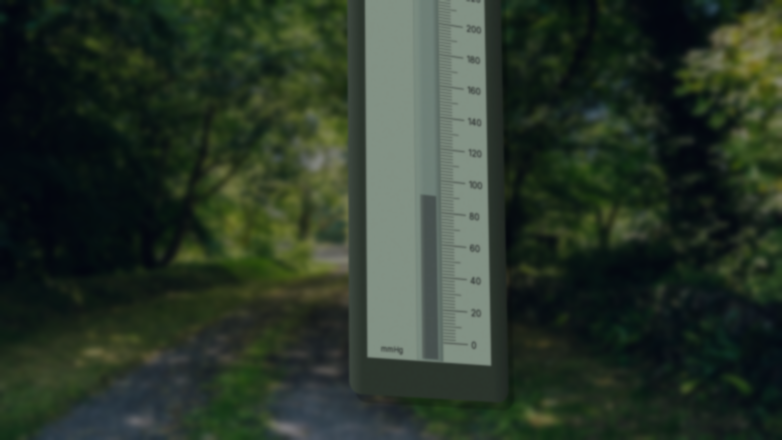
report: 90 (mmHg)
